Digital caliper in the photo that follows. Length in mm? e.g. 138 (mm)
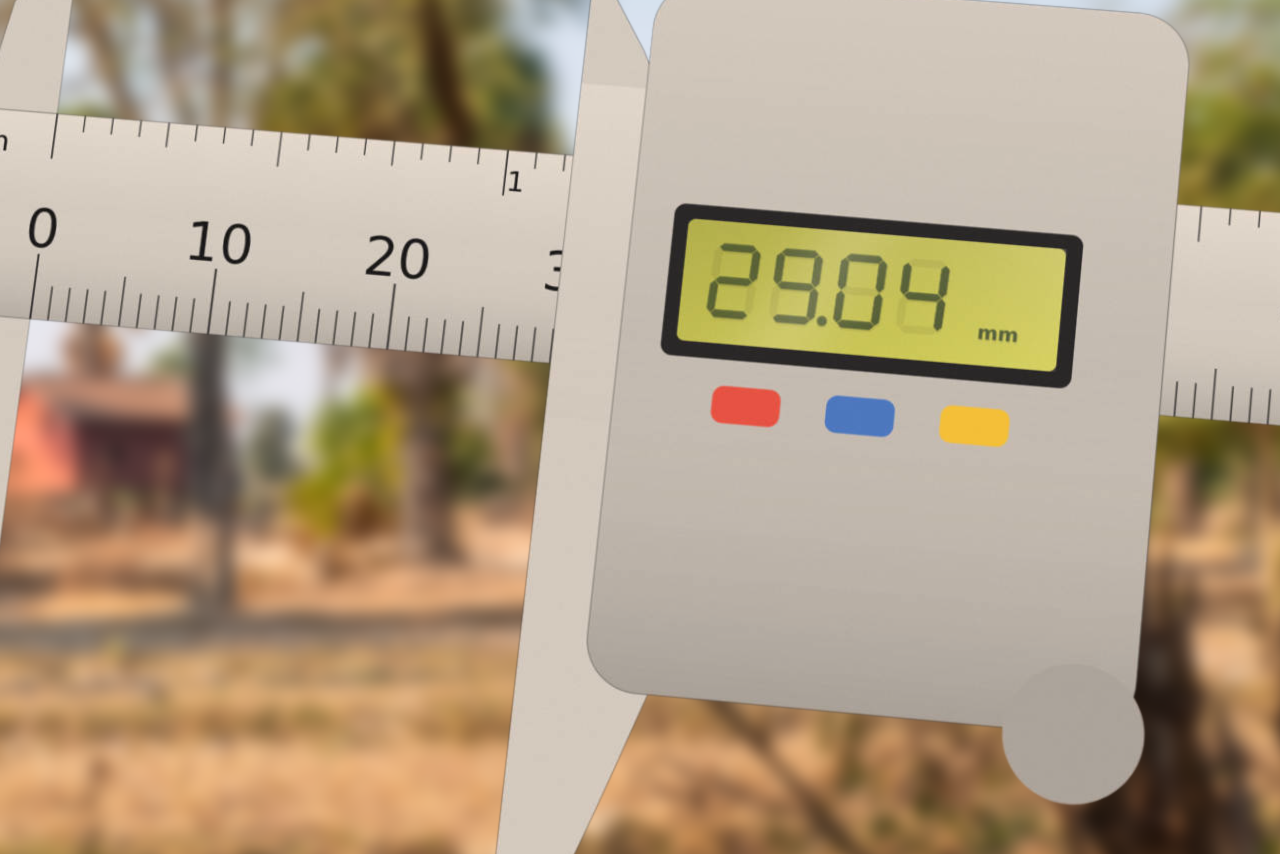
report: 29.04 (mm)
